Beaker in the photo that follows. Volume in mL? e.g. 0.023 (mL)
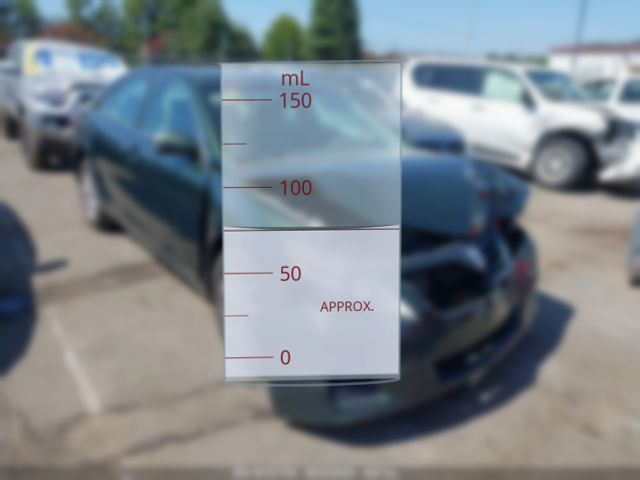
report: 75 (mL)
